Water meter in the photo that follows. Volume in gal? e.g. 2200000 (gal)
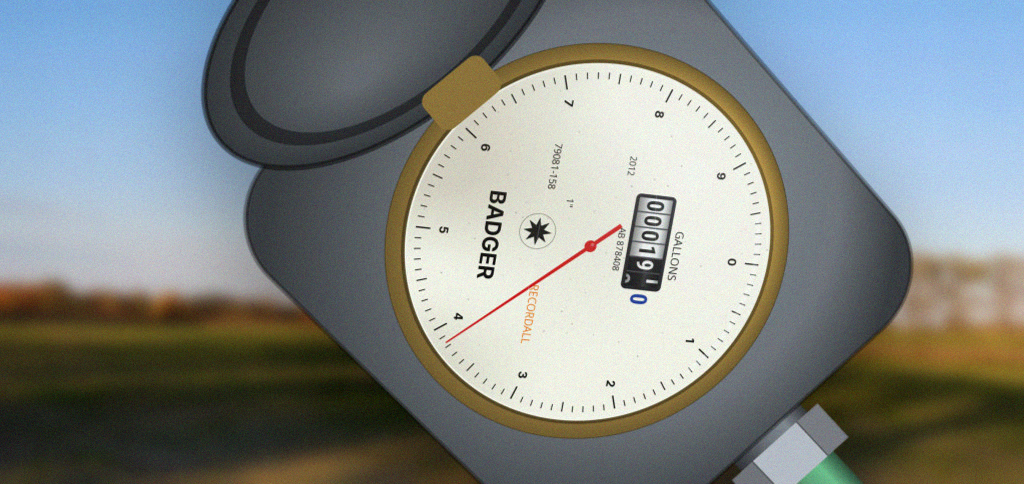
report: 1913.8 (gal)
